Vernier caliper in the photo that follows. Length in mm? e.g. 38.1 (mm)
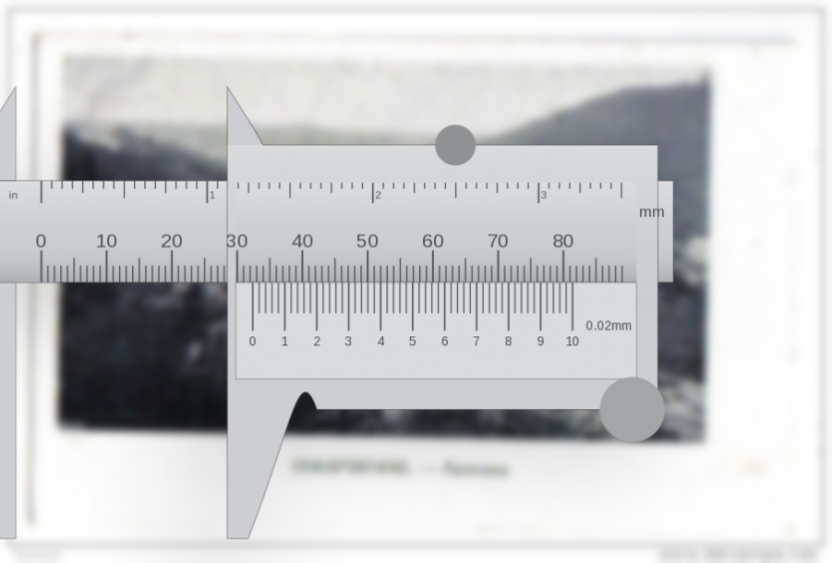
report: 32.4 (mm)
